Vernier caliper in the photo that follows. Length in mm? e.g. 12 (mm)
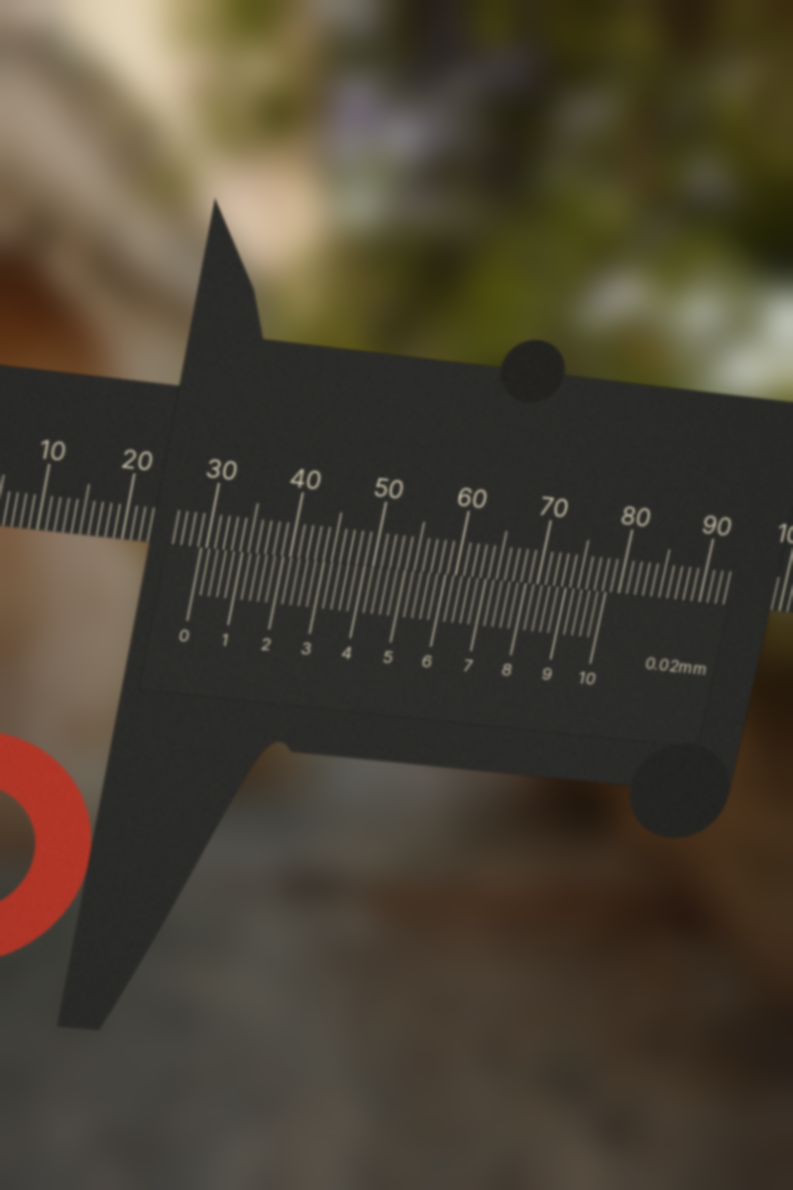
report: 29.4 (mm)
